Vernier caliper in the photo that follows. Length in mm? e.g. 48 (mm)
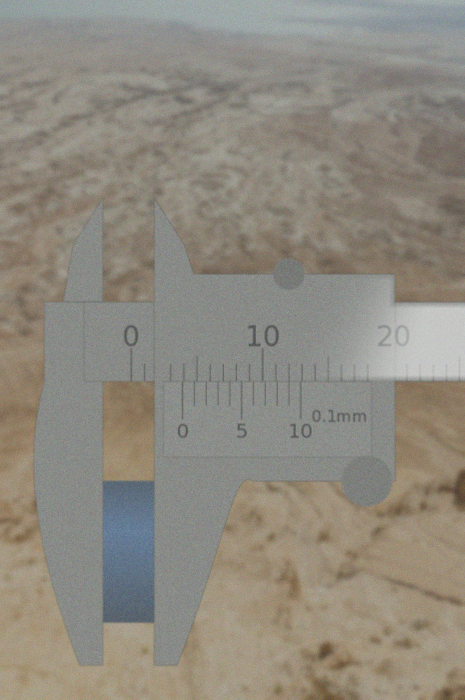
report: 3.9 (mm)
